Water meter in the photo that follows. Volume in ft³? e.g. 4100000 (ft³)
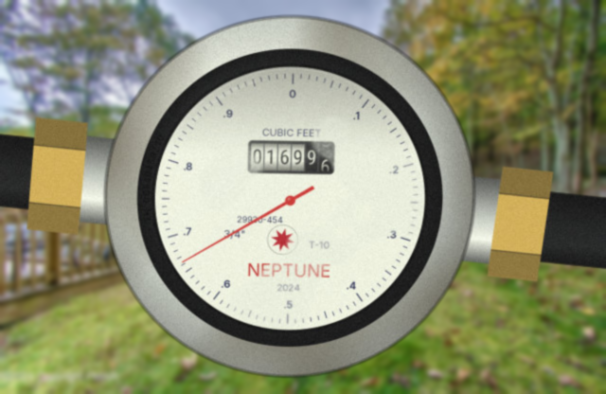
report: 16995.66 (ft³)
